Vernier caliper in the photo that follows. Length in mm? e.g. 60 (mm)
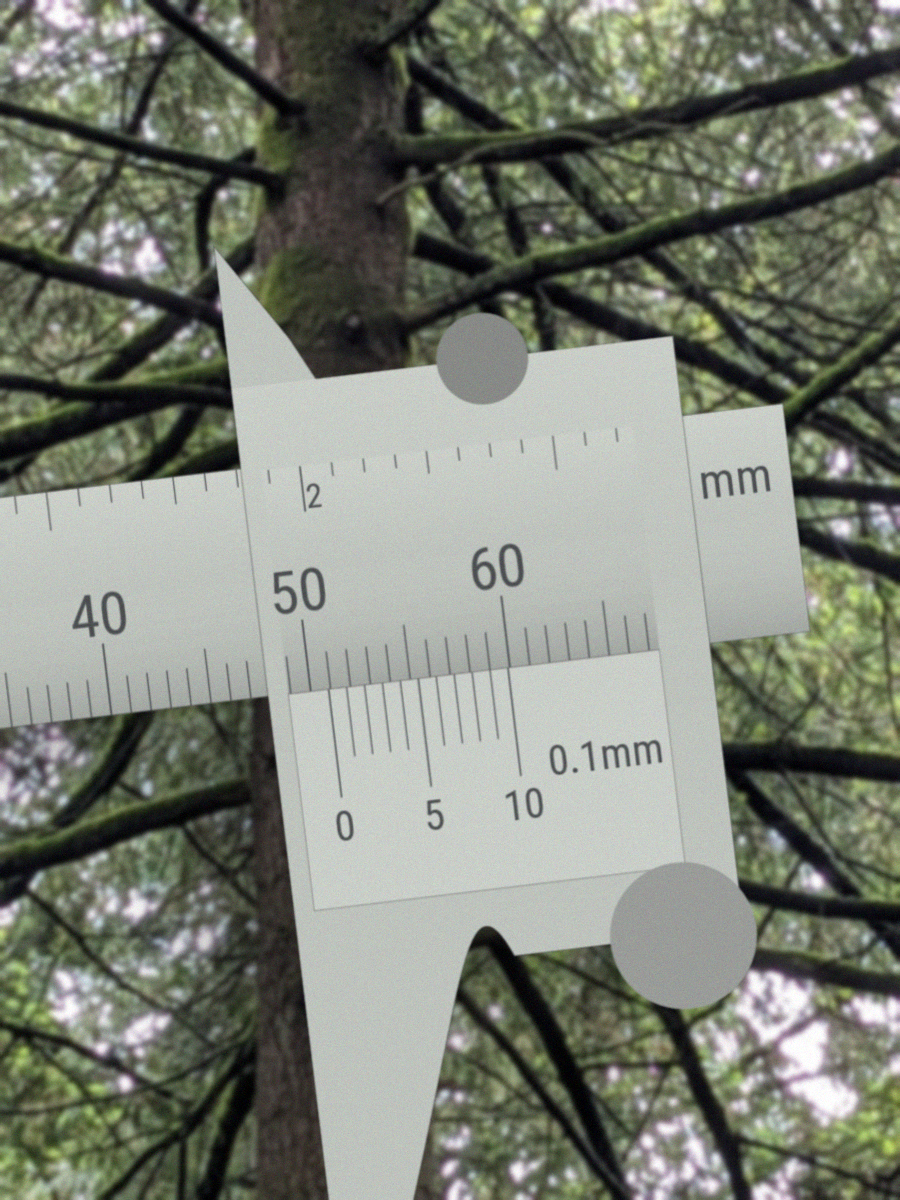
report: 50.9 (mm)
